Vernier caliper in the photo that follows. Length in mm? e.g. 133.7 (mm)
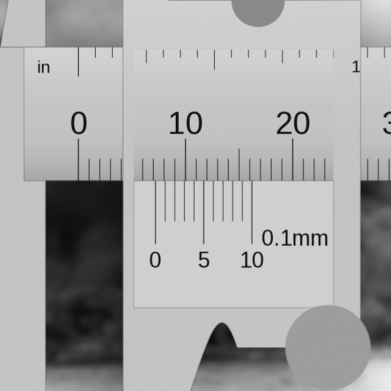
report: 7.2 (mm)
